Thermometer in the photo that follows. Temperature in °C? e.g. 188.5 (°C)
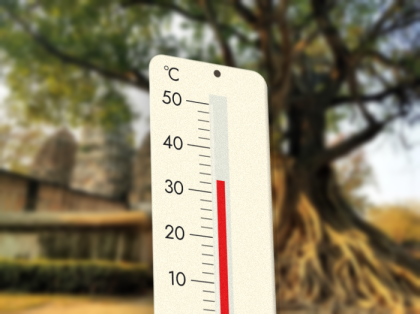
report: 33 (°C)
